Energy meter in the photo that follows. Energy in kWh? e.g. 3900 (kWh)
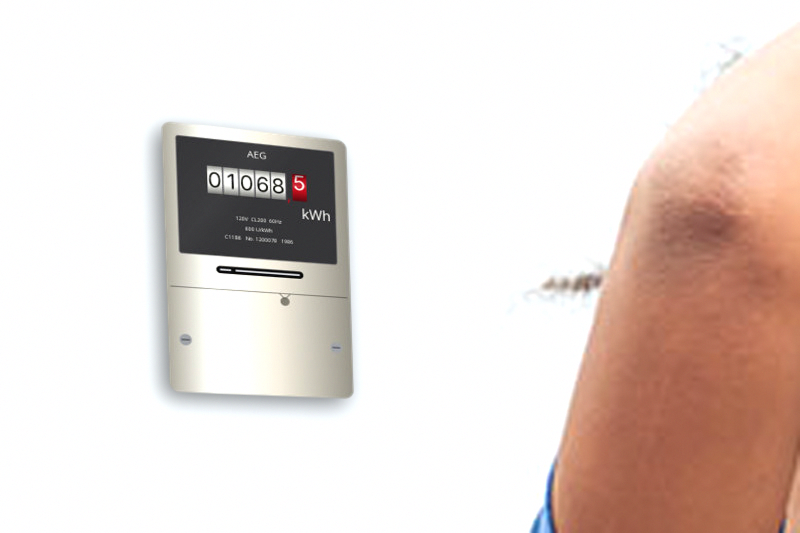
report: 1068.5 (kWh)
